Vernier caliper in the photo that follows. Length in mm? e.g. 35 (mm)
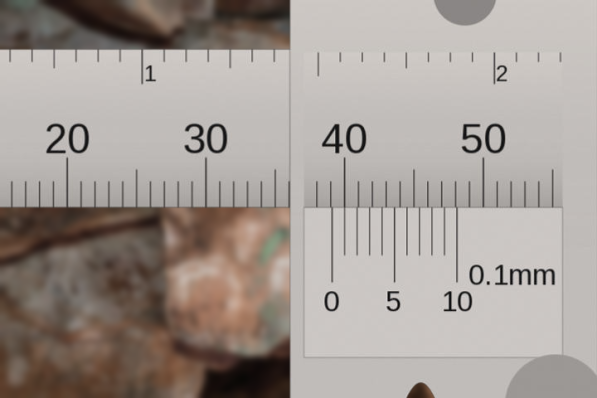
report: 39.1 (mm)
